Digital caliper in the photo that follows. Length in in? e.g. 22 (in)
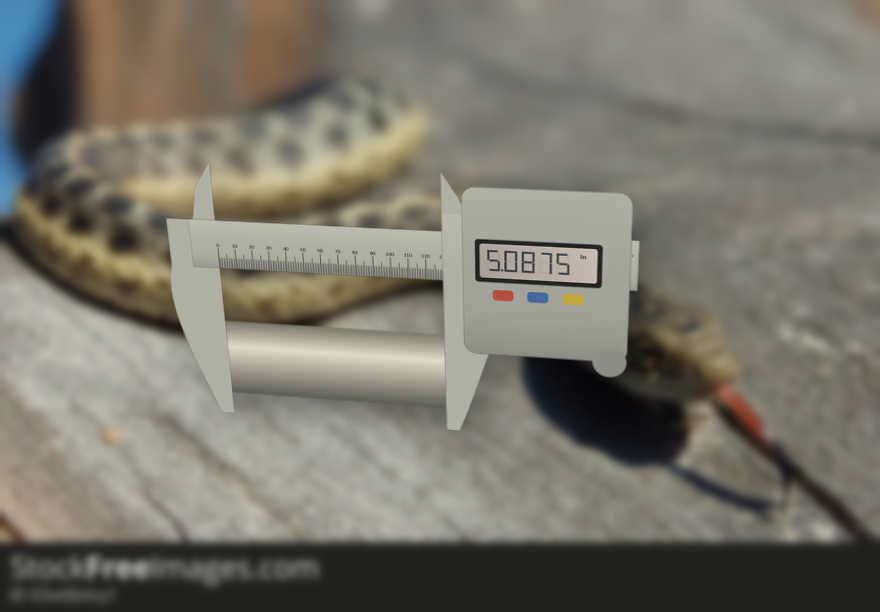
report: 5.0875 (in)
